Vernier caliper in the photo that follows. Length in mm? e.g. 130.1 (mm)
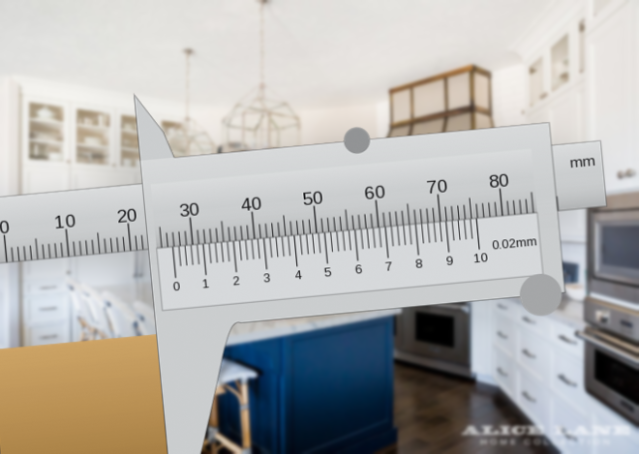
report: 26.8 (mm)
